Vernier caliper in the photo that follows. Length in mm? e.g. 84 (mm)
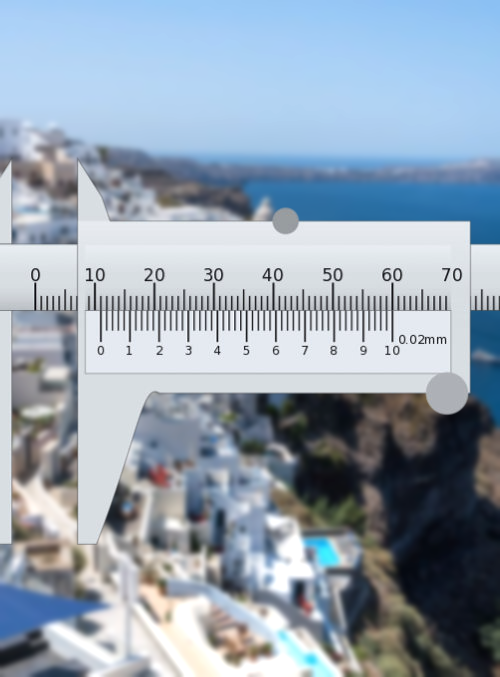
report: 11.0 (mm)
